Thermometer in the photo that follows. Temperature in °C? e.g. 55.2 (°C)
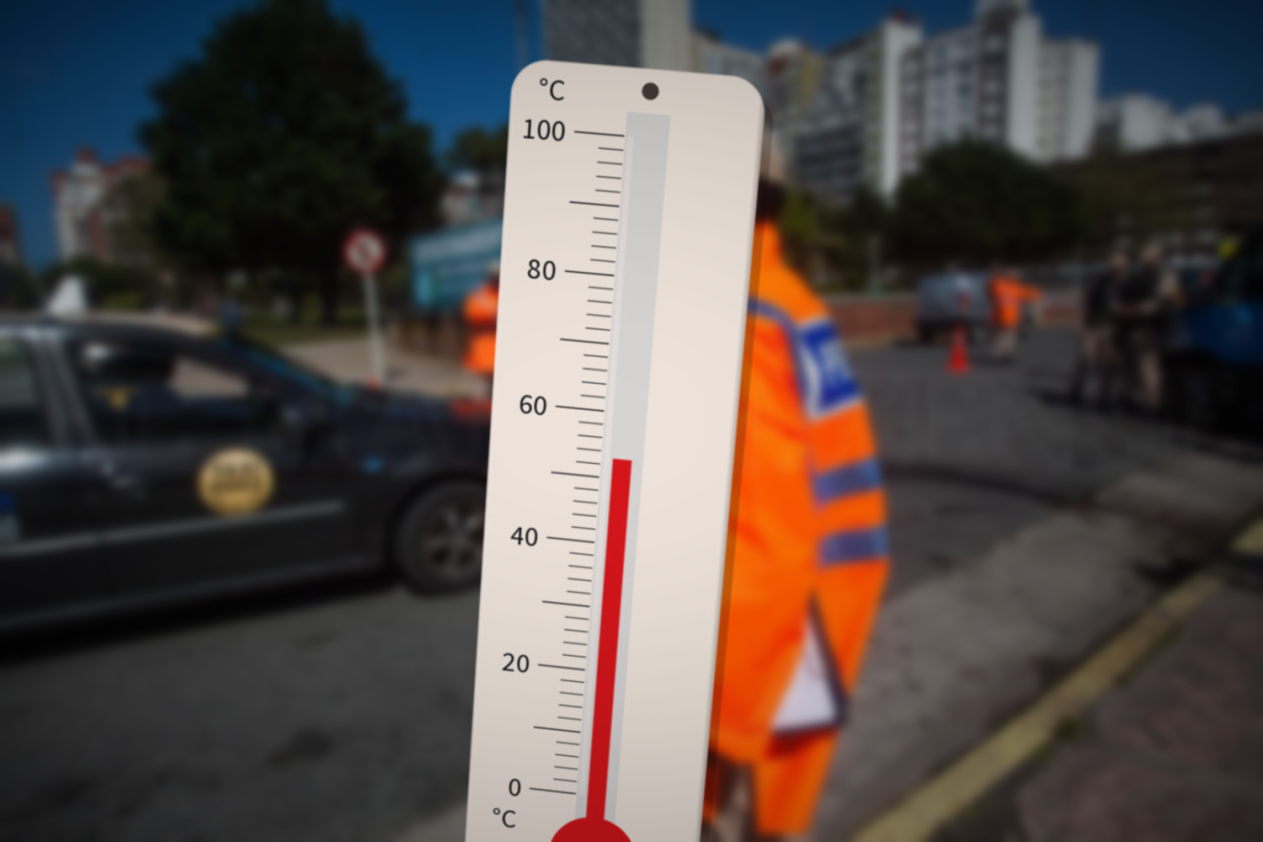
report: 53 (°C)
